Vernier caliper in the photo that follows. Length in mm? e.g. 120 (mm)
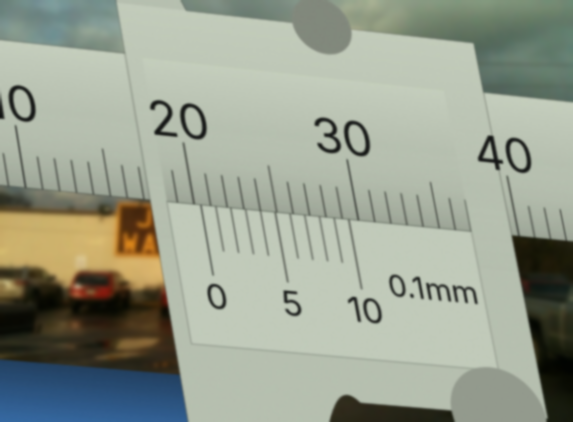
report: 20.4 (mm)
